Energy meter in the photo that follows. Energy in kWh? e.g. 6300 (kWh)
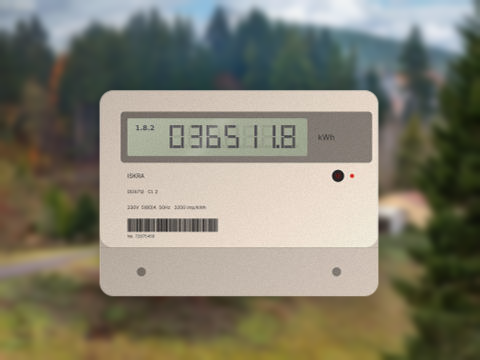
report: 36511.8 (kWh)
